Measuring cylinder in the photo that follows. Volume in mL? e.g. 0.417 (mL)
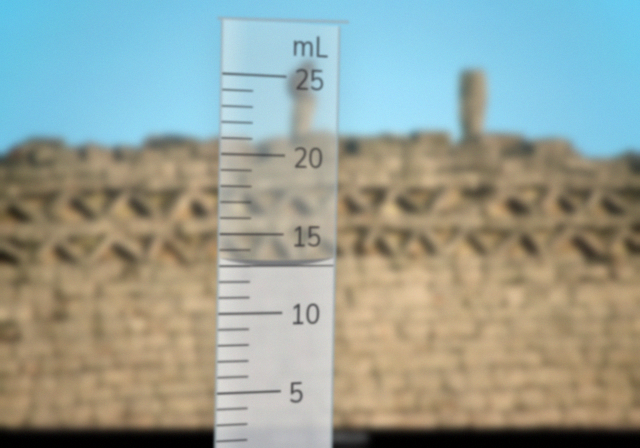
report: 13 (mL)
